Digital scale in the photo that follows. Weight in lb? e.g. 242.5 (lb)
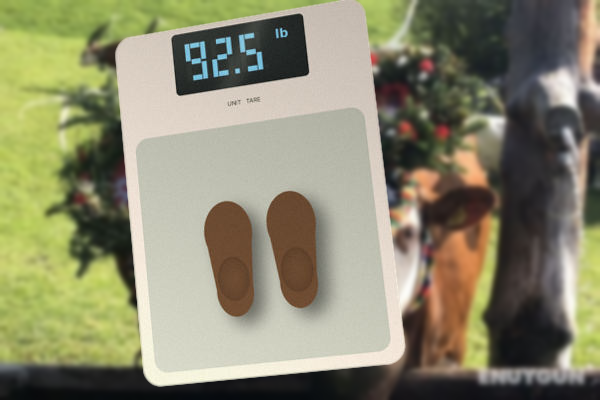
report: 92.5 (lb)
